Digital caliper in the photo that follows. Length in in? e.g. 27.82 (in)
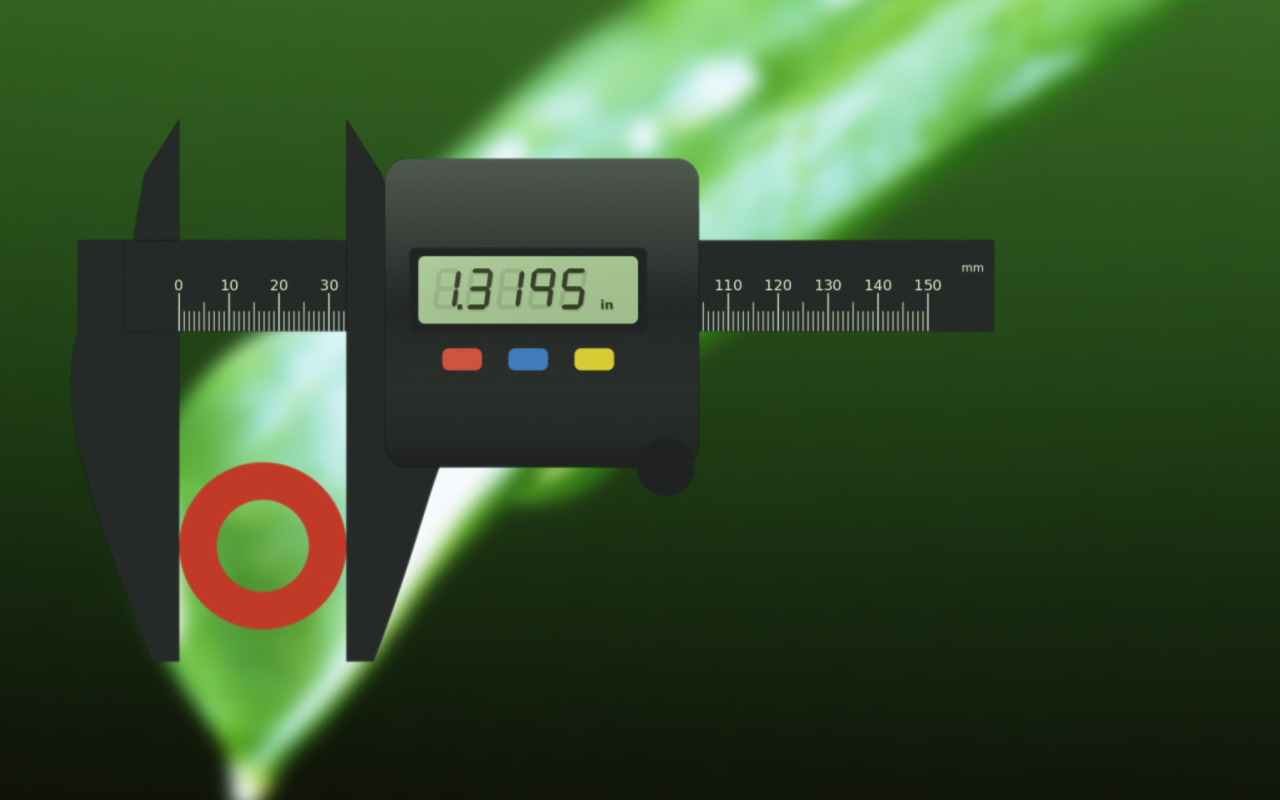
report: 1.3195 (in)
